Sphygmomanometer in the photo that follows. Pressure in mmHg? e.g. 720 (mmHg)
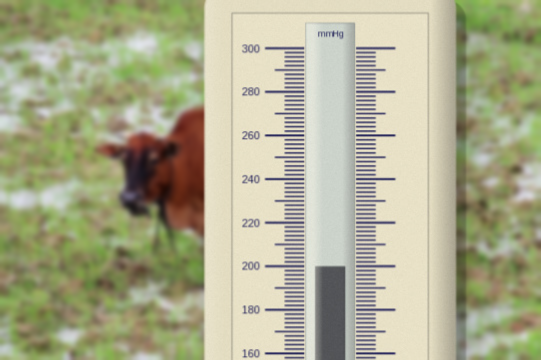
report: 200 (mmHg)
